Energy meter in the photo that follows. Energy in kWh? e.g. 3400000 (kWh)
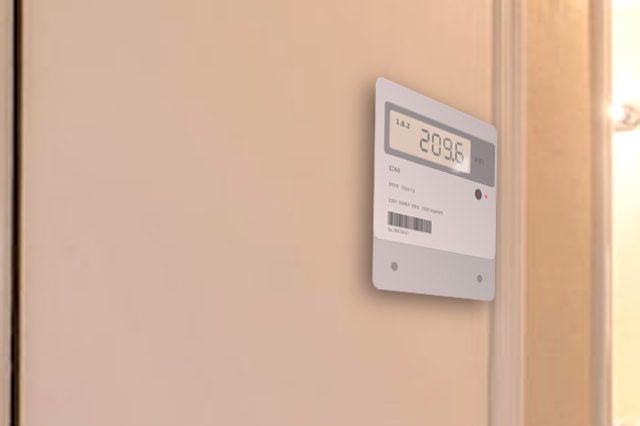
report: 209.6 (kWh)
